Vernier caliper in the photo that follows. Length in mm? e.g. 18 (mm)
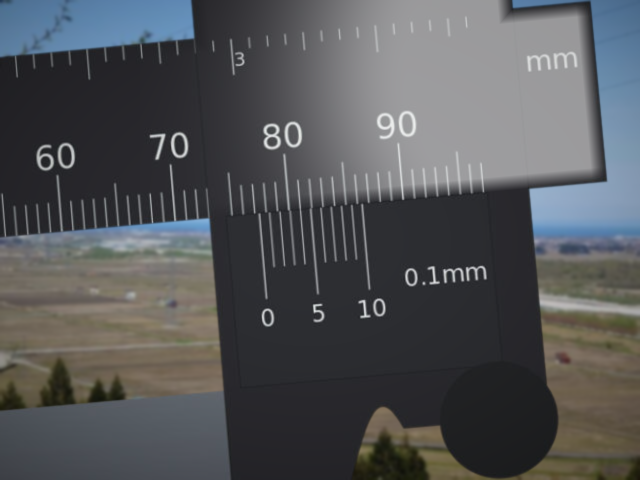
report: 77.4 (mm)
